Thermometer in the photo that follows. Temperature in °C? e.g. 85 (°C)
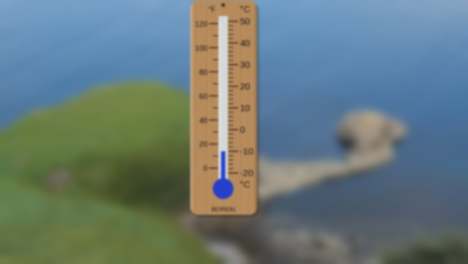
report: -10 (°C)
